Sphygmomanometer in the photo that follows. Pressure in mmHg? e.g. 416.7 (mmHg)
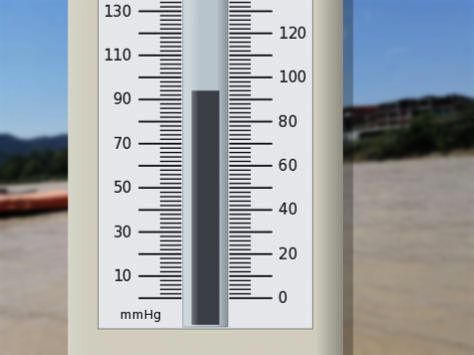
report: 94 (mmHg)
